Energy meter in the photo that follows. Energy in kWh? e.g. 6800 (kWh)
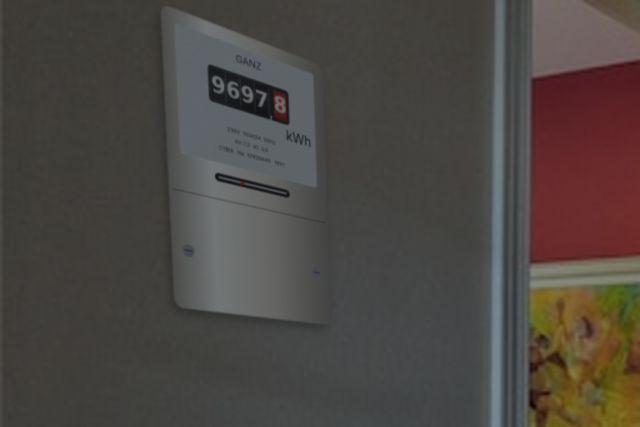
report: 9697.8 (kWh)
